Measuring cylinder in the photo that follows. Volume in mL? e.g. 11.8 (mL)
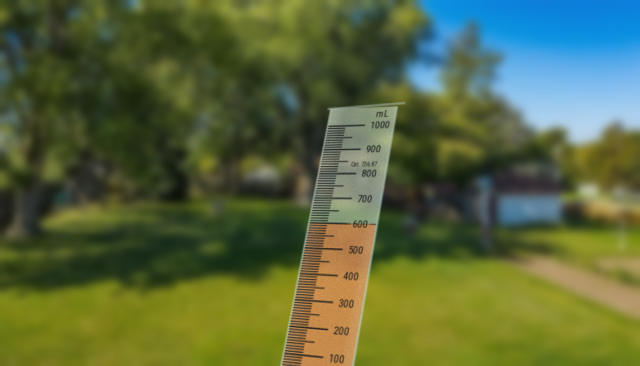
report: 600 (mL)
